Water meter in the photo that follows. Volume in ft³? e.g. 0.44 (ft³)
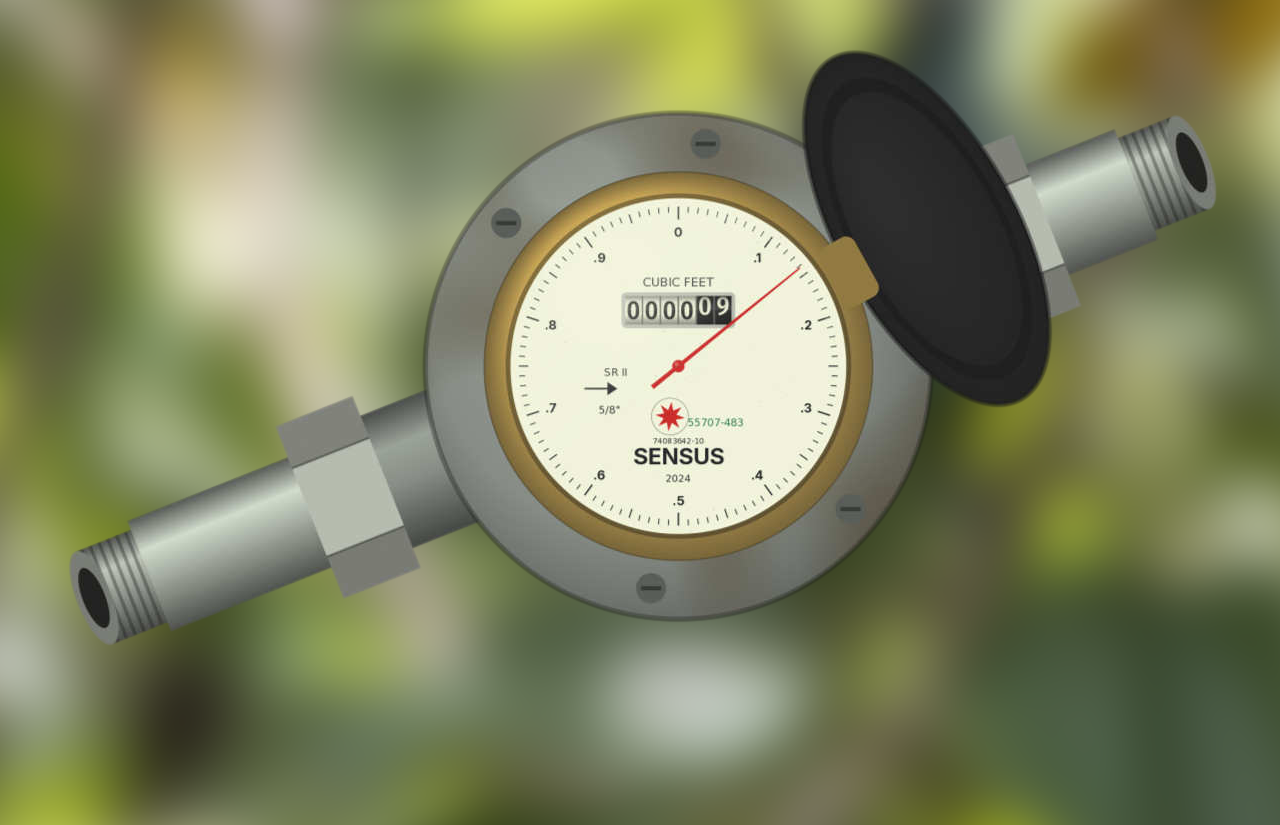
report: 9.14 (ft³)
